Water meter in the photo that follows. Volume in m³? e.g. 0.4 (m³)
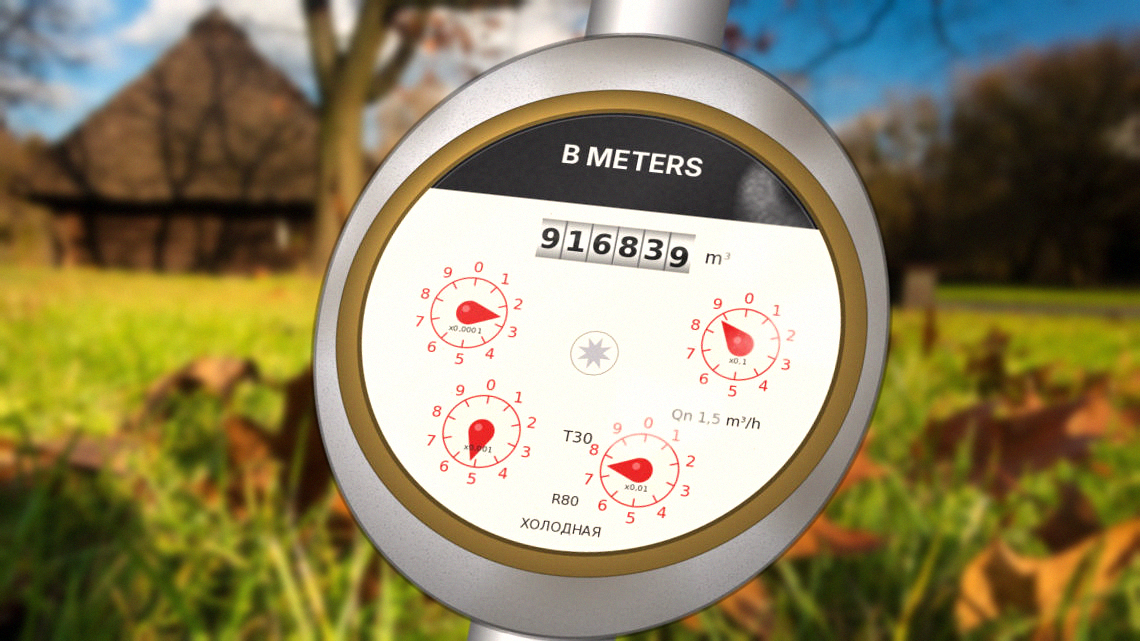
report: 916838.8752 (m³)
